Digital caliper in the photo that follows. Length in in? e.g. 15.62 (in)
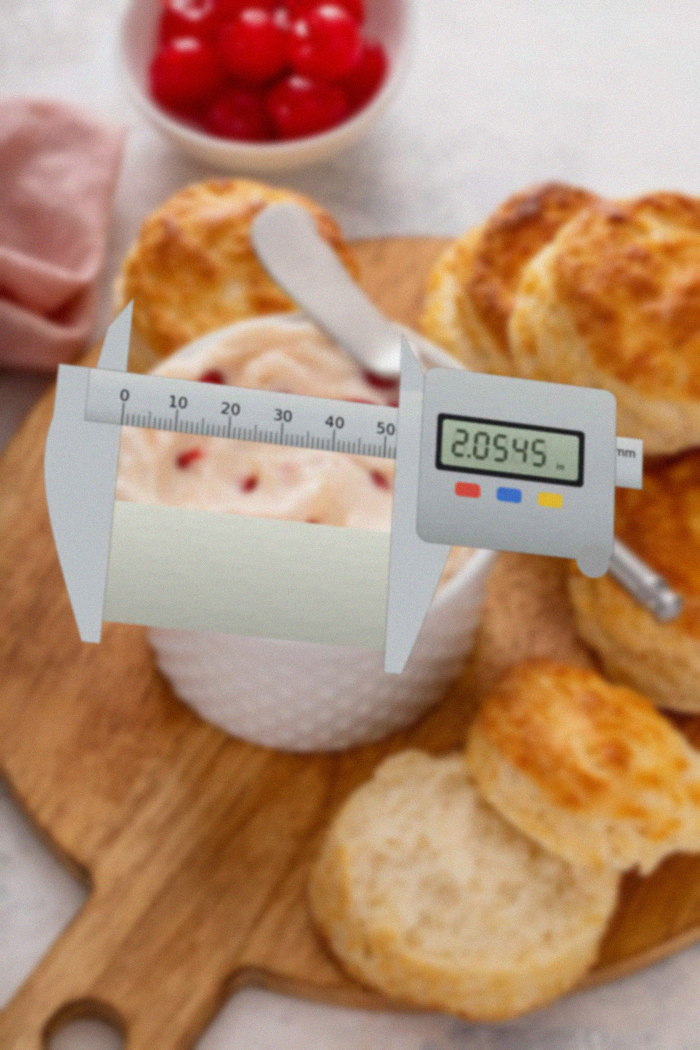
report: 2.0545 (in)
